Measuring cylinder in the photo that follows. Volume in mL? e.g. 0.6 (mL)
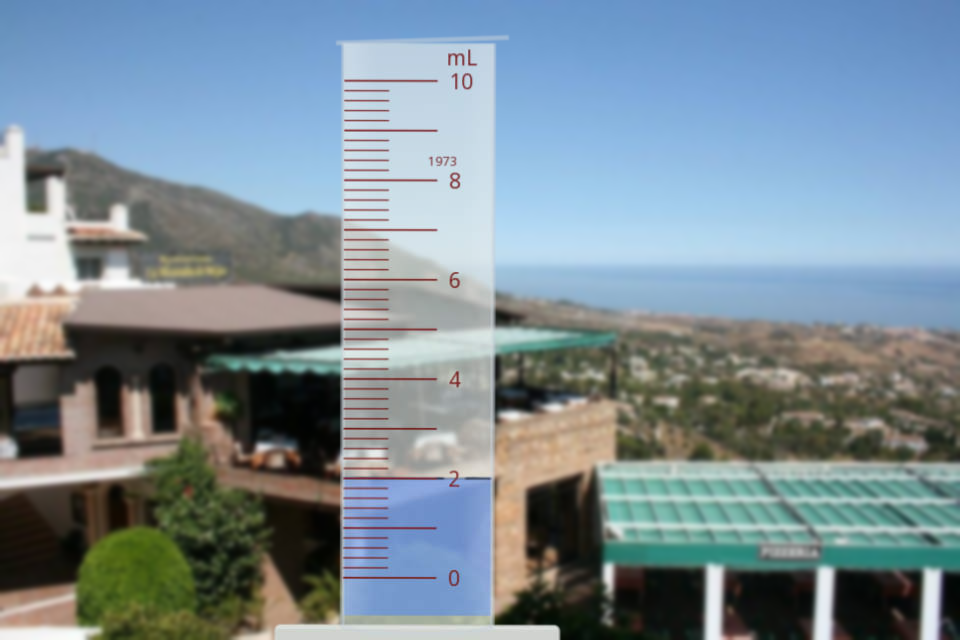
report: 2 (mL)
